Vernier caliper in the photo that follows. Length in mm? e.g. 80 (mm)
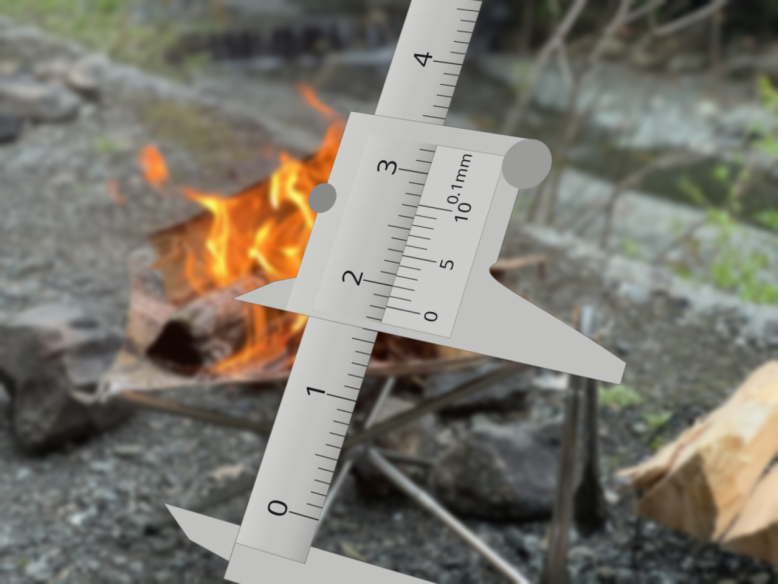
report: 18.2 (mm)
